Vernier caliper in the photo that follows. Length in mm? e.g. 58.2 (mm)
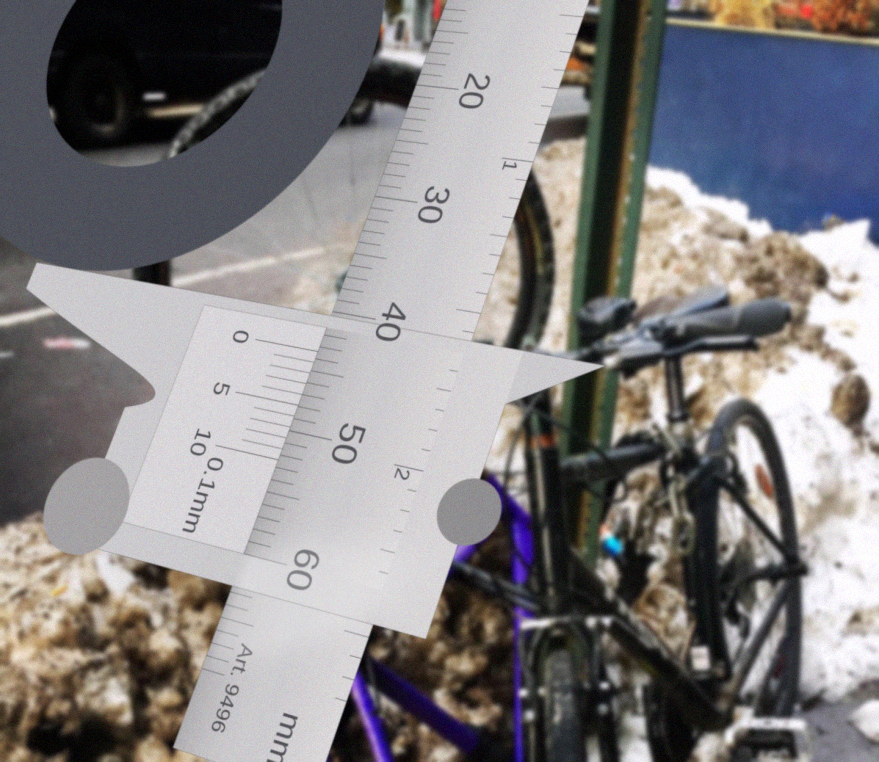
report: 43.4 (mm)
